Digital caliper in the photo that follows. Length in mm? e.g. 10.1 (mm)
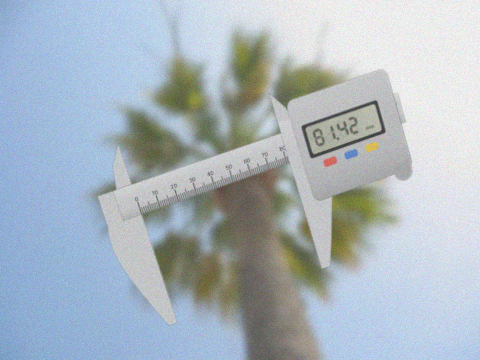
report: 81.42 (mm)
